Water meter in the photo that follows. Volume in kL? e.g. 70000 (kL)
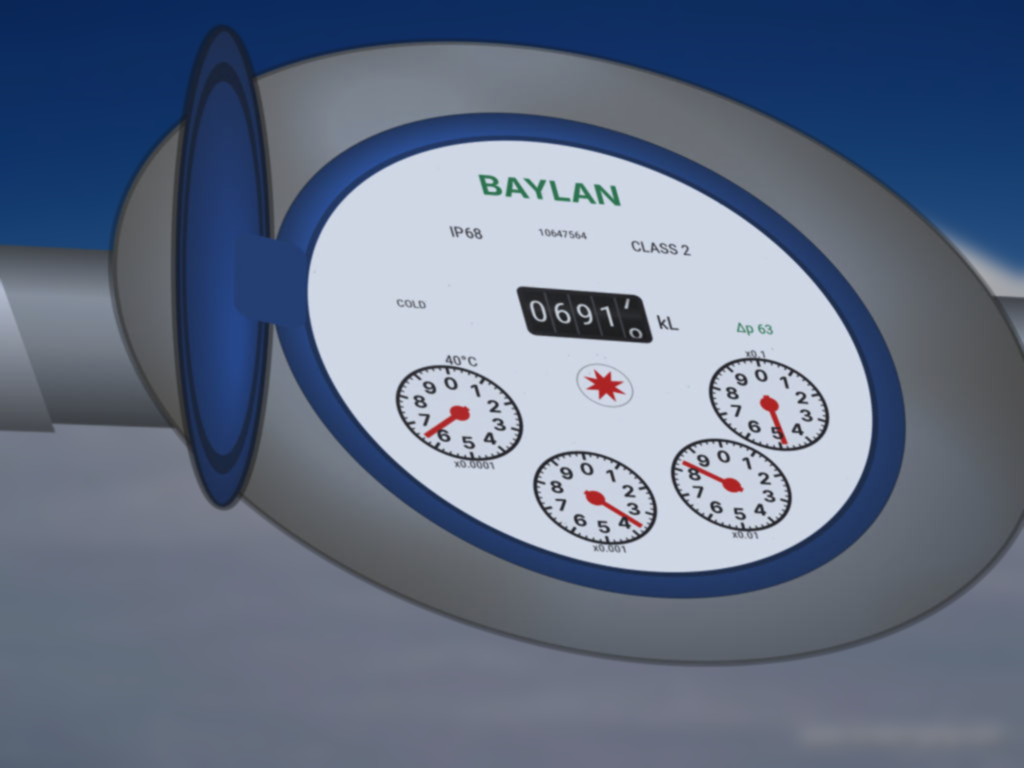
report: 6917.4836 (kL)
